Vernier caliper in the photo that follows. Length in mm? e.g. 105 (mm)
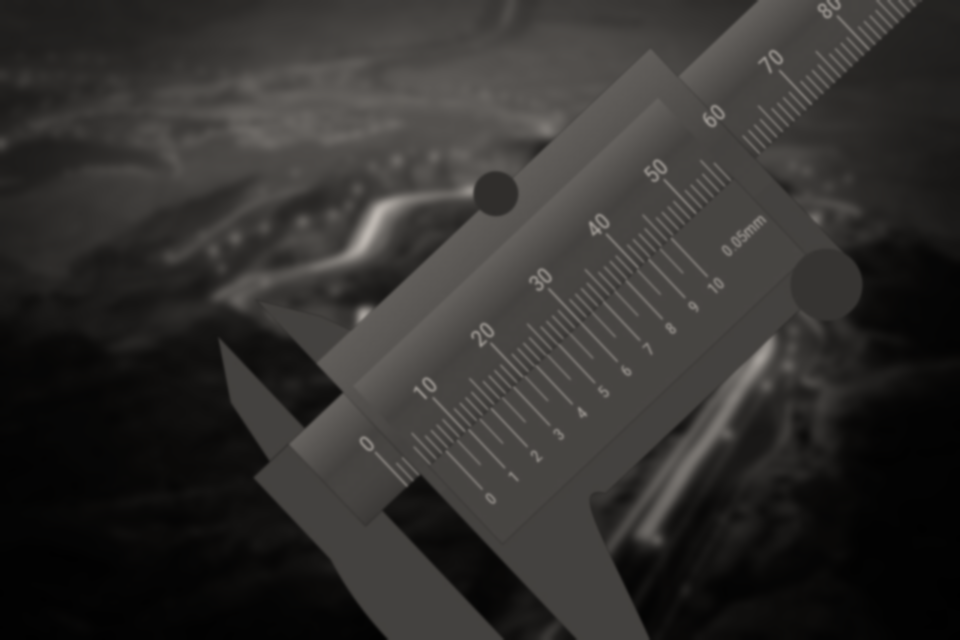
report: 6.6 (mm)
